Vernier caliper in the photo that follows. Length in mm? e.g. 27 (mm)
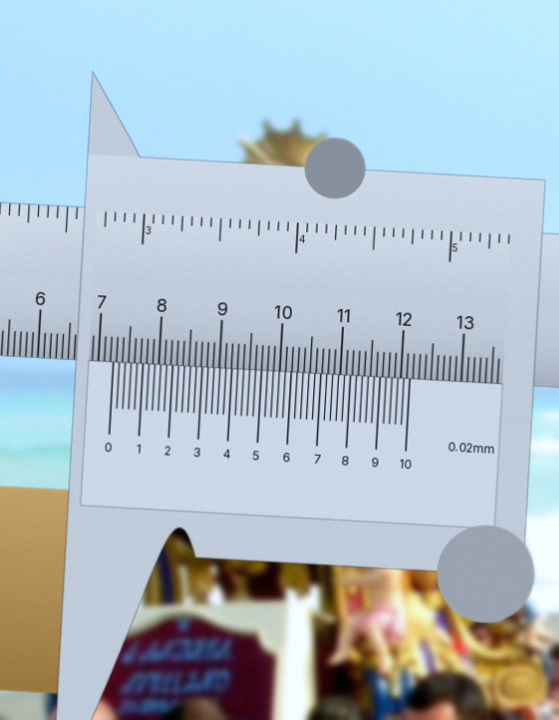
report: 72.5 (mm)
